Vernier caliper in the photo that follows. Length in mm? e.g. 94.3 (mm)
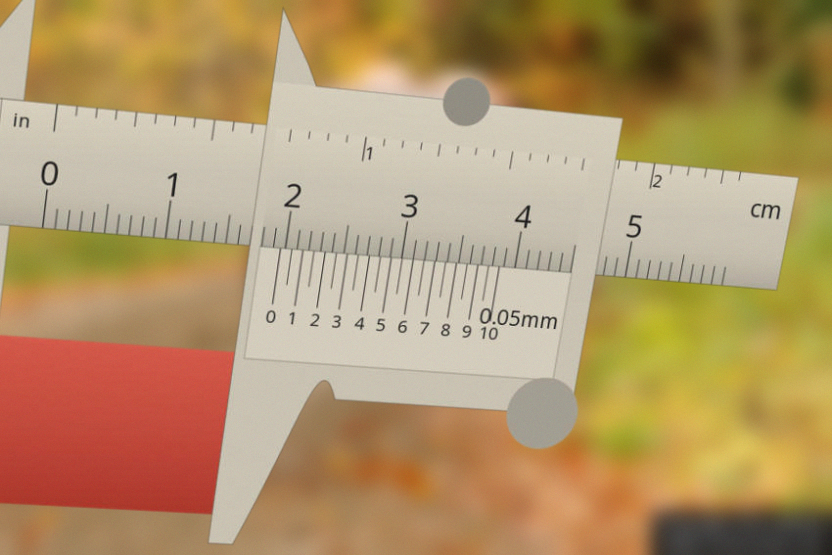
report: 19.6 (mm)
